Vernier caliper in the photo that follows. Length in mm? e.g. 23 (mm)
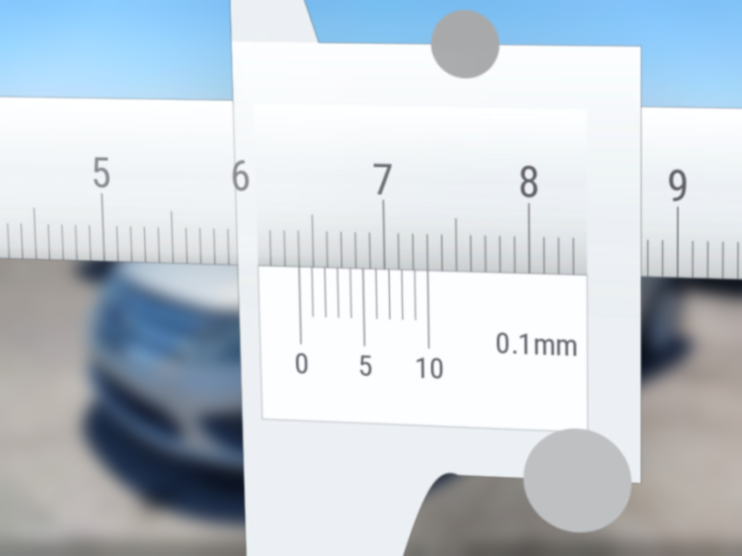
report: 64.0 (mm)
